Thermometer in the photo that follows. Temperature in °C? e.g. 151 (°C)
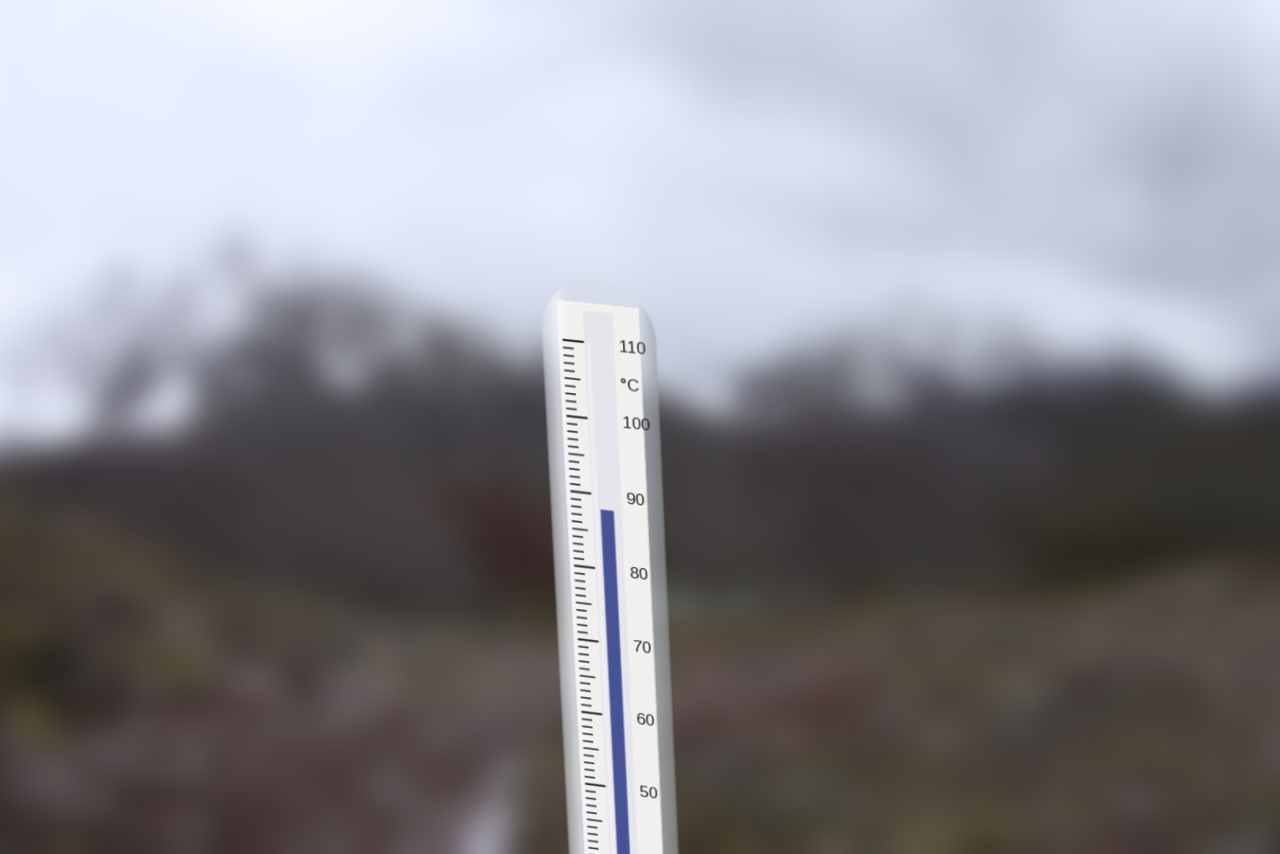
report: 88 (°C)
